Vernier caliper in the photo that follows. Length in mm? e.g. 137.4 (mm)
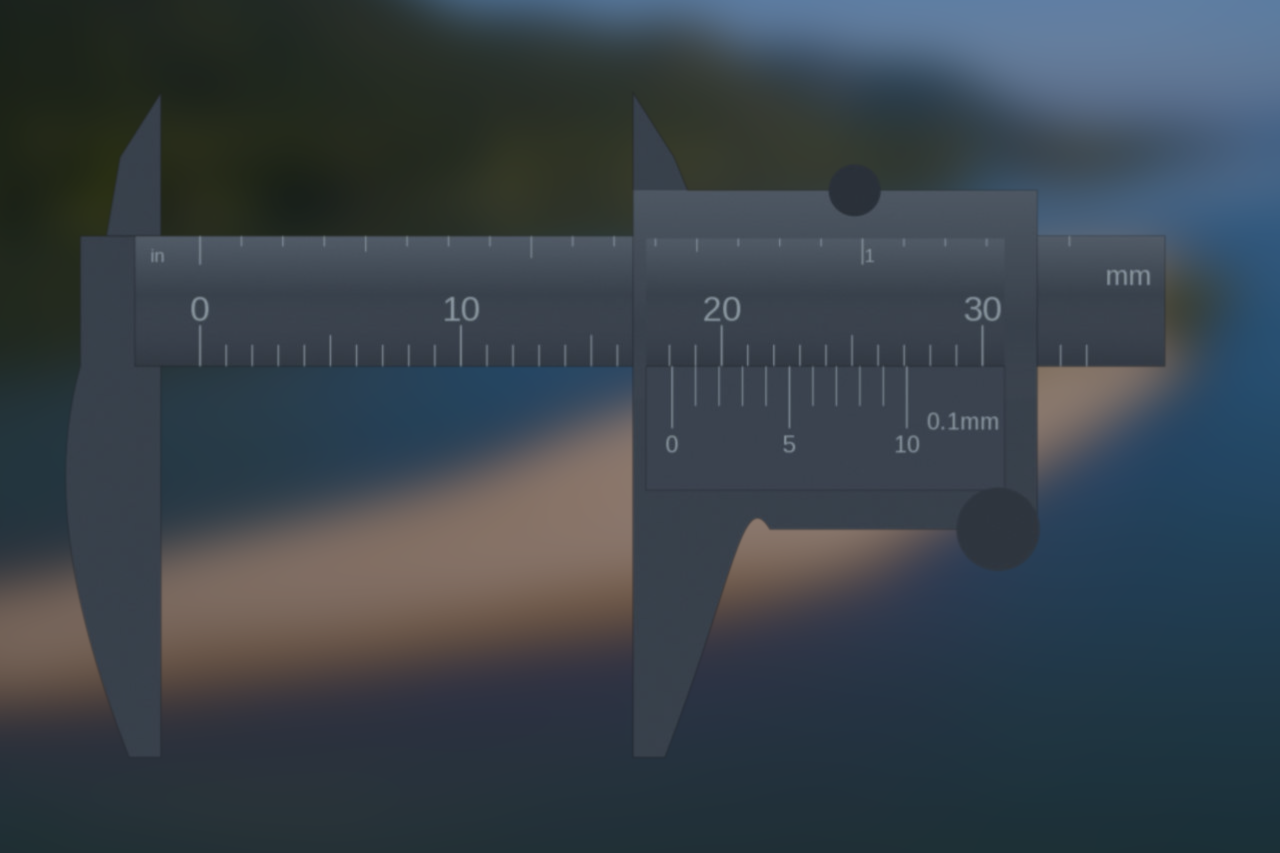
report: 18.1 (mm)
